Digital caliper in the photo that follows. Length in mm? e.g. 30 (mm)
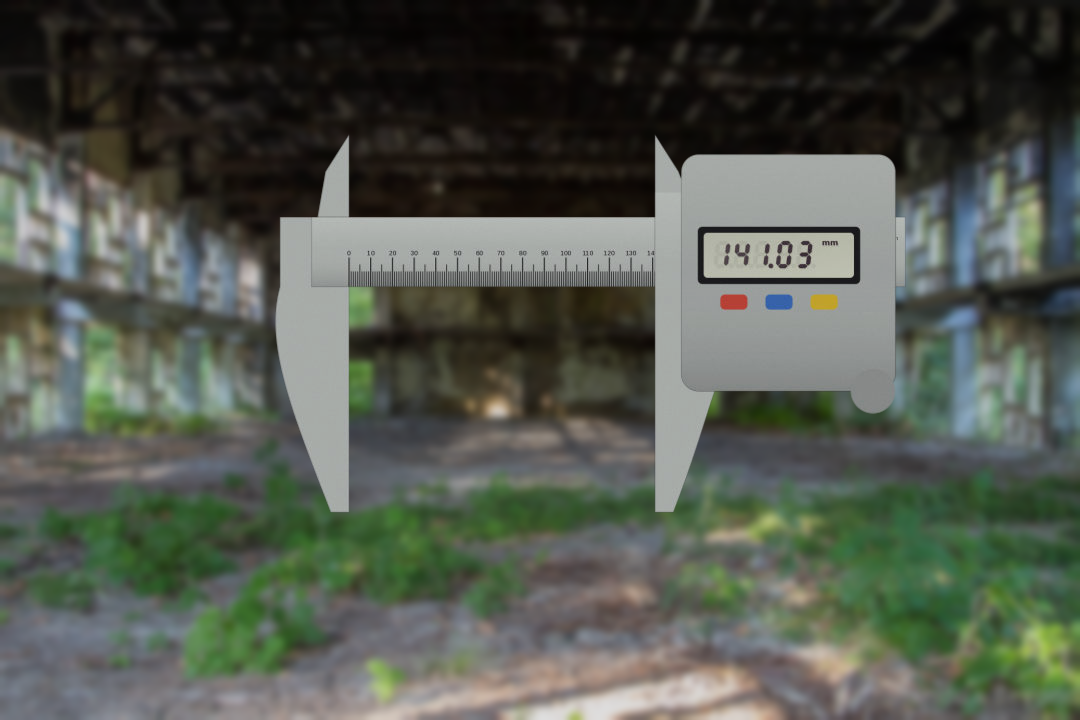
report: 141.03 (mm)
